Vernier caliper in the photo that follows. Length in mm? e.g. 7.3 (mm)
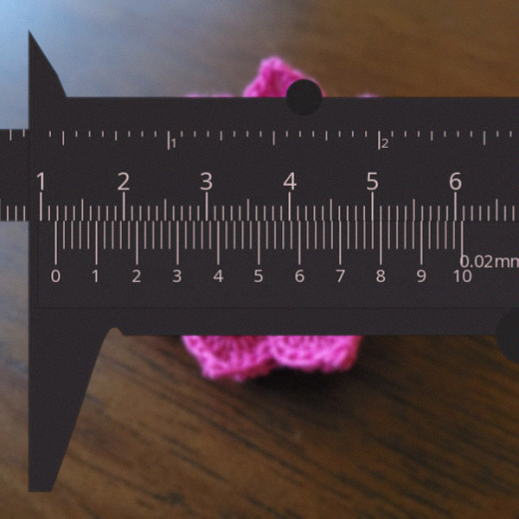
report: 11.8 (mm)
